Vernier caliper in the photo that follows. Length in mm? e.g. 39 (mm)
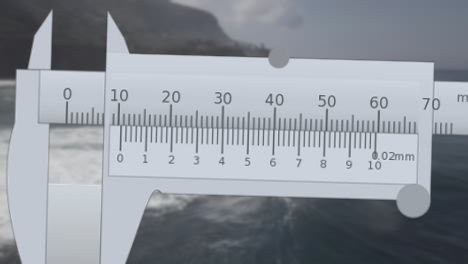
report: 10.5 (mm)
